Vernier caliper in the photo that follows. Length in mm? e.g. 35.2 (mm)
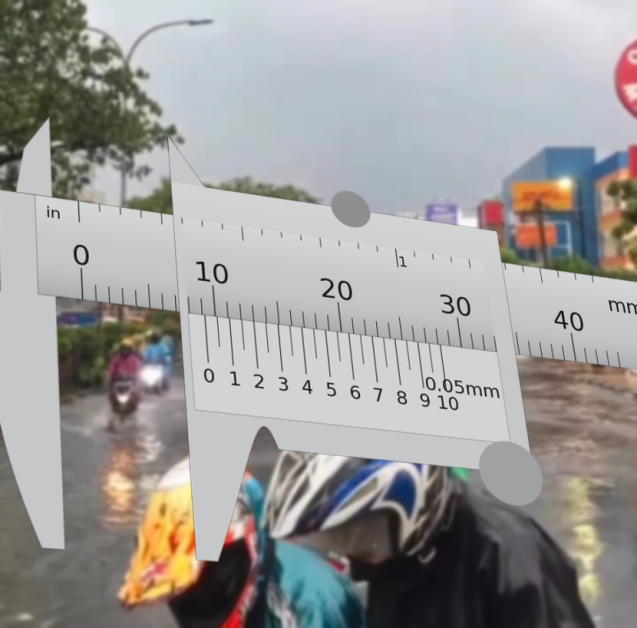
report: 9.2 (mm)
